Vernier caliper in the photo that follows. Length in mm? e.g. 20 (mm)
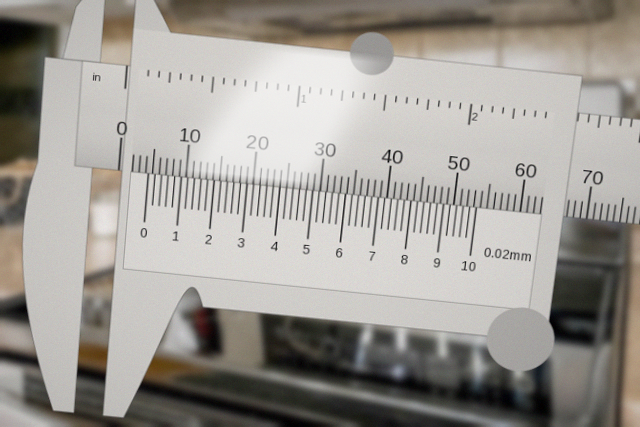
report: 4.4 (mm)
